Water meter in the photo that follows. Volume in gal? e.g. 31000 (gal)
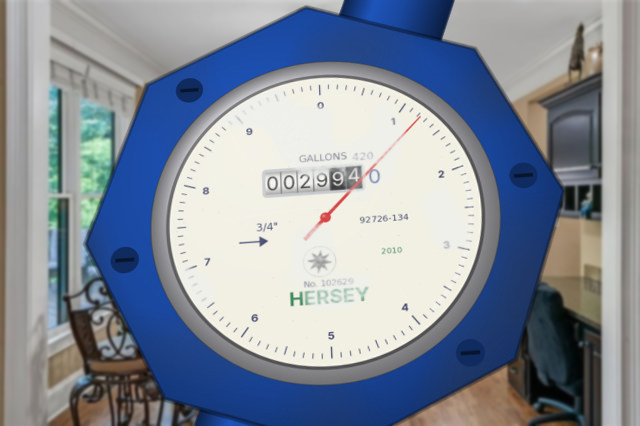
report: 29941.2 (gal)
